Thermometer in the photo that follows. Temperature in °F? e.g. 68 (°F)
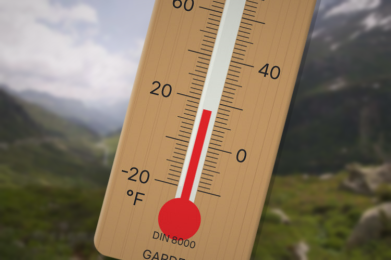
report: 16 (°F)
